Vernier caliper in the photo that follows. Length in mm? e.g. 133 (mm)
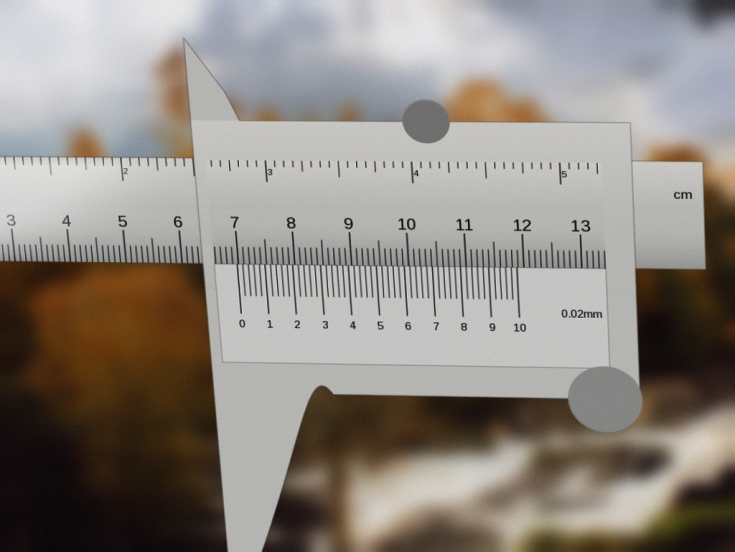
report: 69.8 (mm)
